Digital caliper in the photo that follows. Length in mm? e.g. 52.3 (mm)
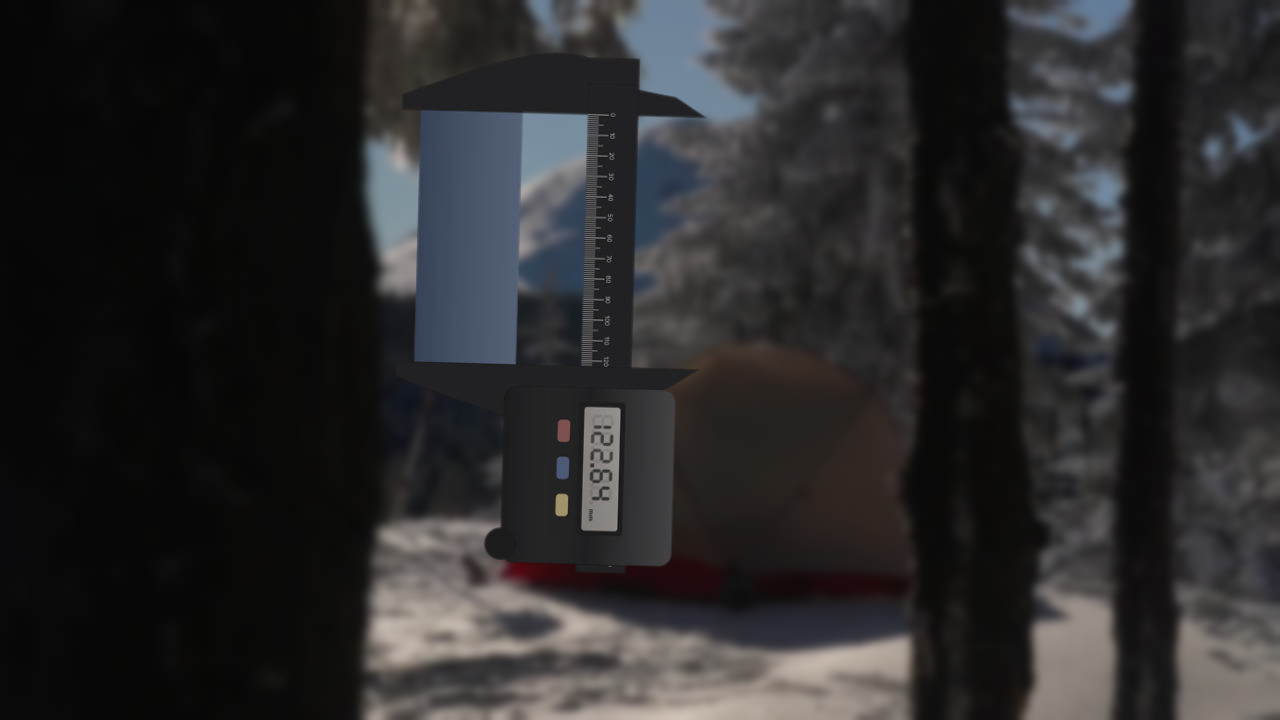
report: 122.64 (mm)
